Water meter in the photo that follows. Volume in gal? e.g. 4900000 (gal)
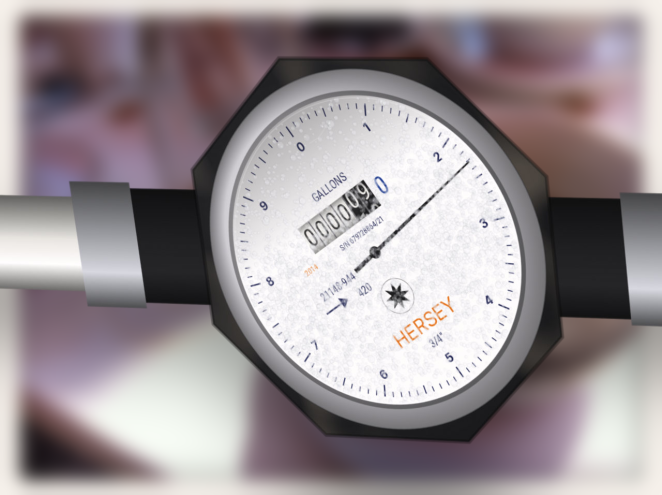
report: 92.3 (gal)
